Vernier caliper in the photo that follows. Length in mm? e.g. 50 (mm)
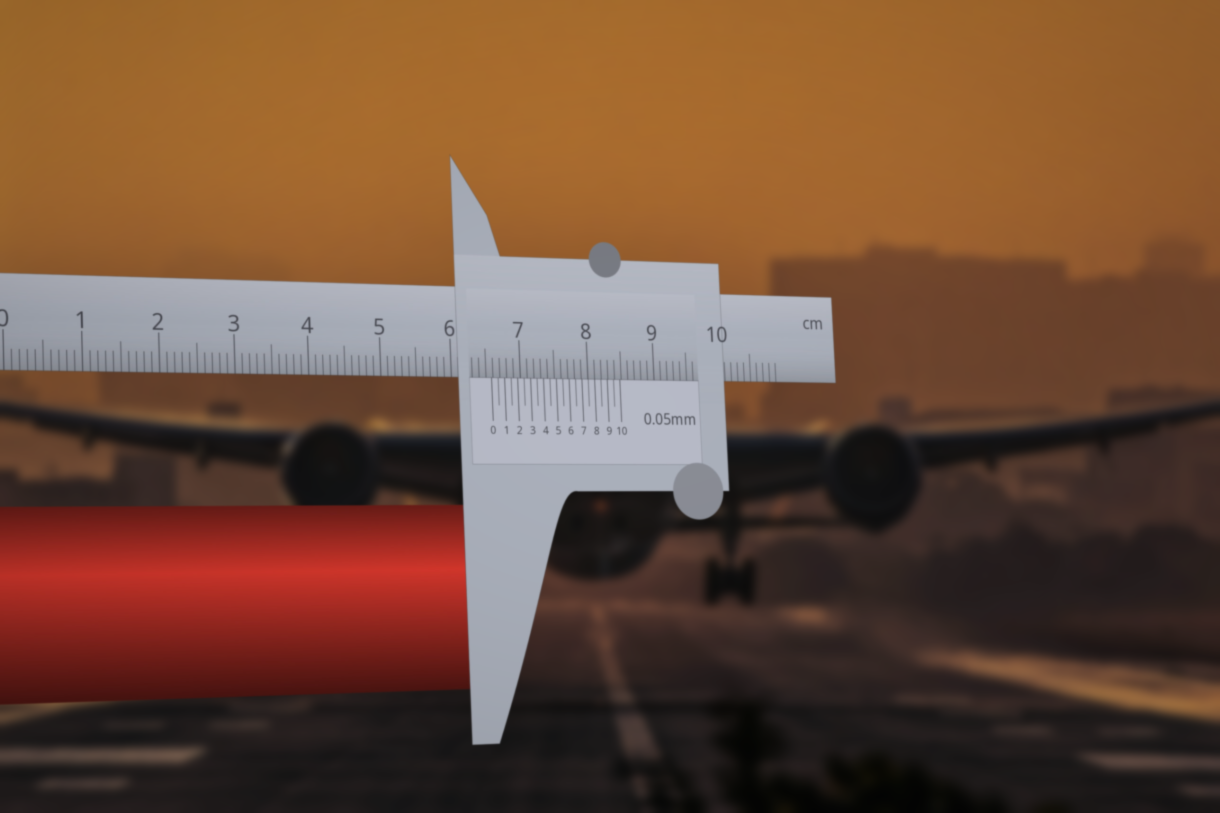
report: 65.8 (mm)
